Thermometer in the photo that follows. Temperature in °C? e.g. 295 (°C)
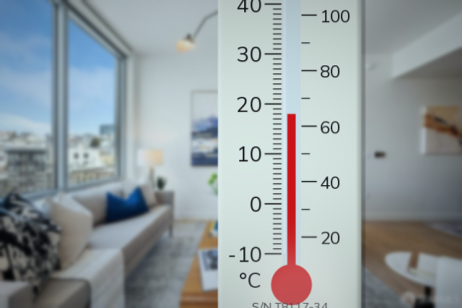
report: 18 (°C)
